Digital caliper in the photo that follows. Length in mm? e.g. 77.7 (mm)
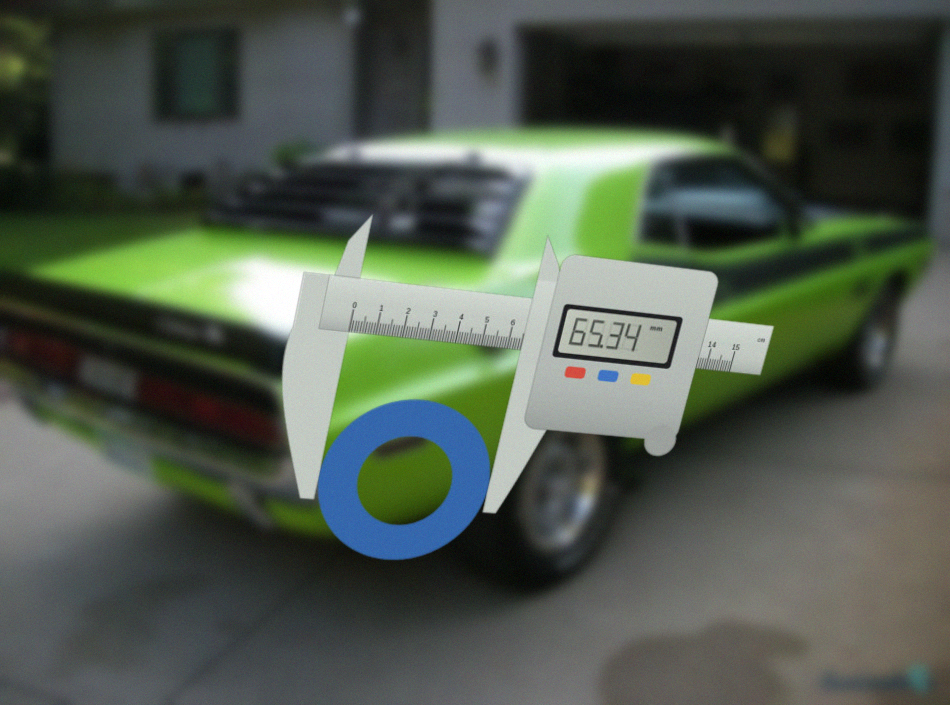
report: 65.34 (mm)
